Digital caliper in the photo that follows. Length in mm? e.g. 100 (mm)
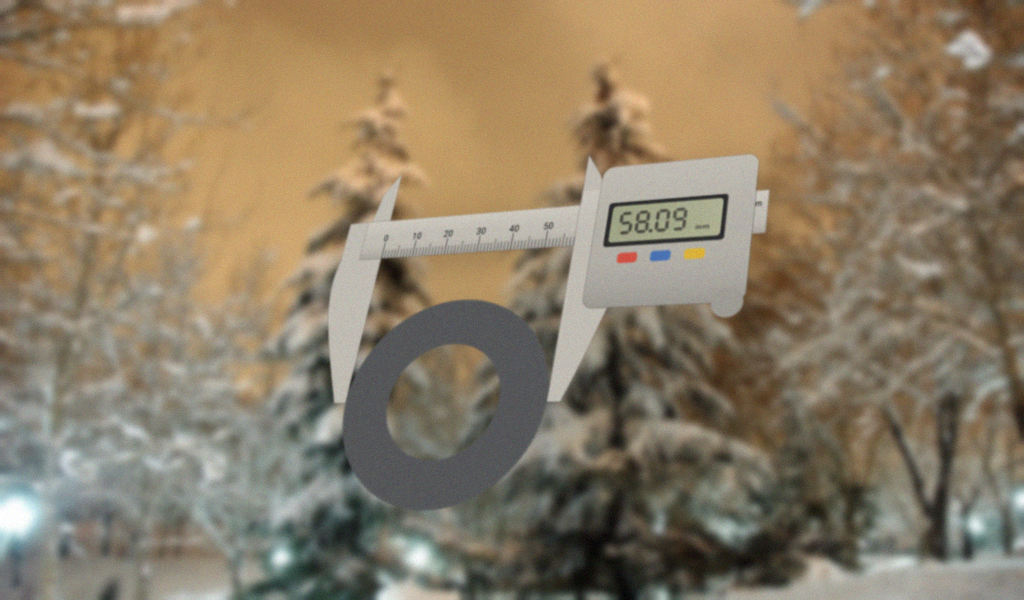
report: 58.09 (mm)
